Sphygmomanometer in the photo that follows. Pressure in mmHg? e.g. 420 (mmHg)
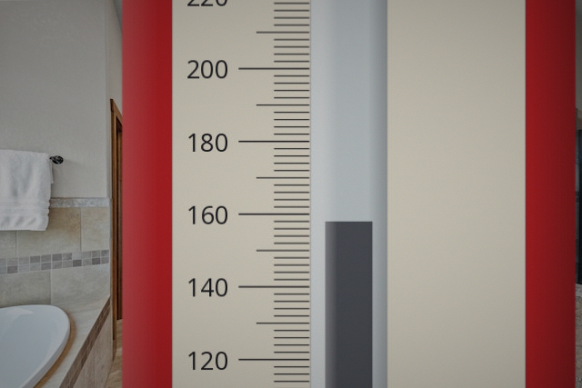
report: 158 (mmHg)
